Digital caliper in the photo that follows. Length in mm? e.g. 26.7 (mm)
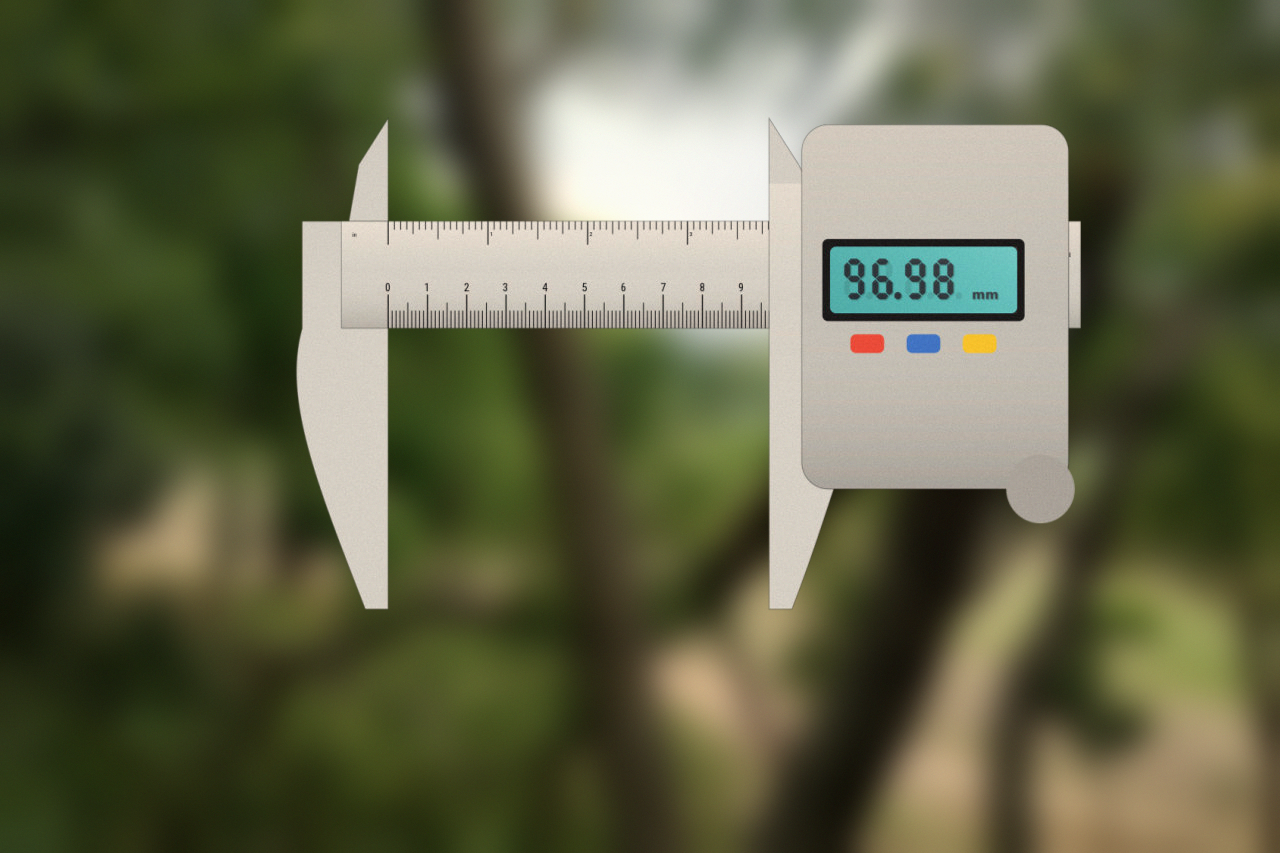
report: 96.98 (mm)
